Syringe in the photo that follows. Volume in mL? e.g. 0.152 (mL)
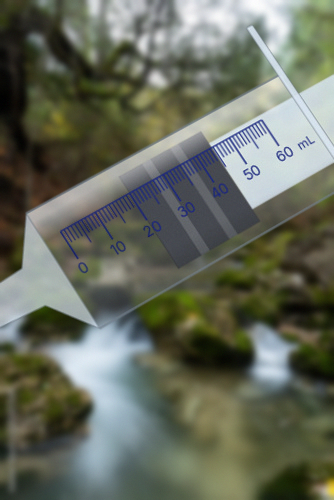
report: 20 (mL)
